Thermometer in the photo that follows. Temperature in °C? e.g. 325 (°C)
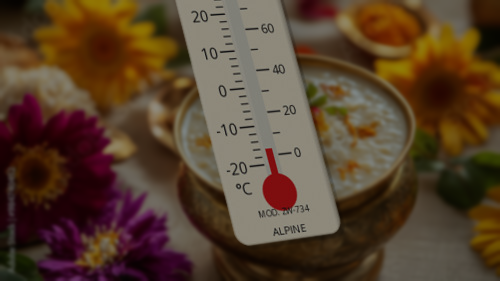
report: -16 (°C)
